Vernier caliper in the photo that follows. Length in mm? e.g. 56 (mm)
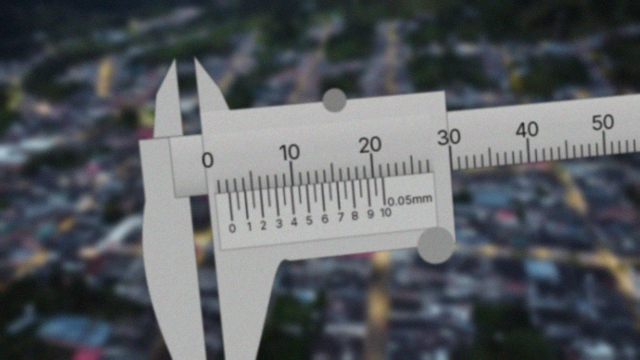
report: 2.2 (mm)
